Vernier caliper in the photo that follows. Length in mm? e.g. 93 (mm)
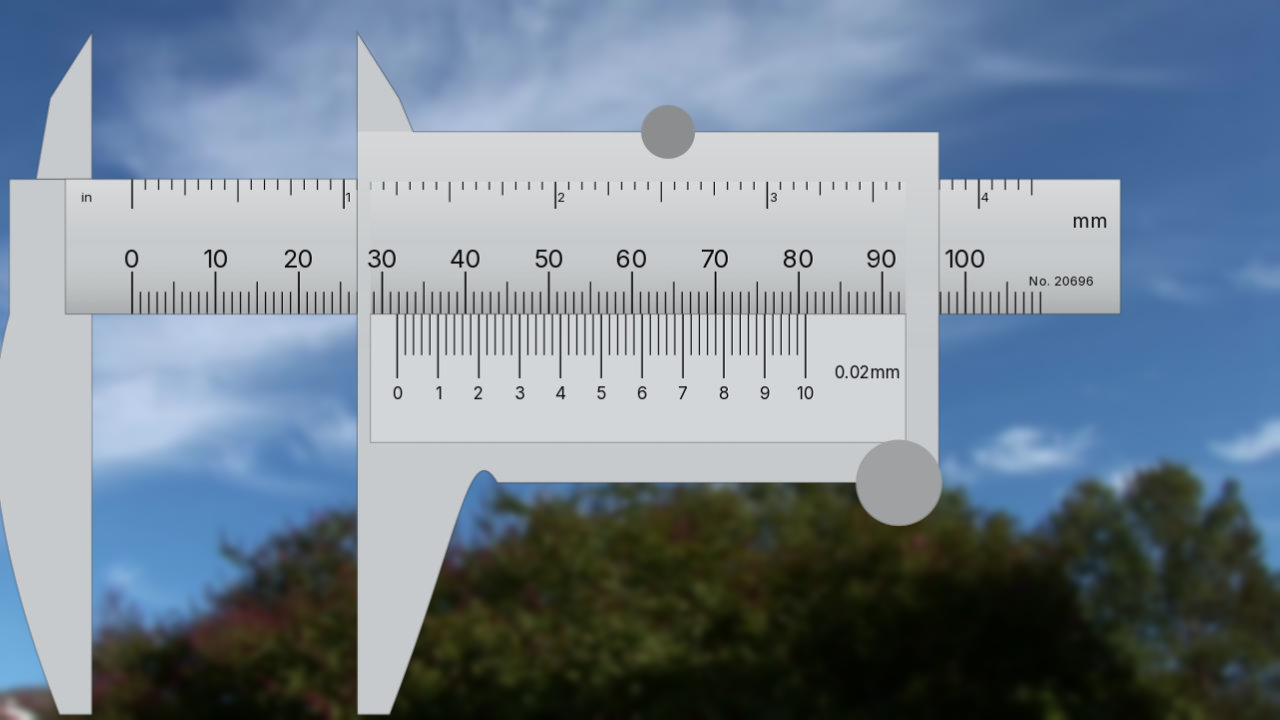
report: 31.8 (mm)
